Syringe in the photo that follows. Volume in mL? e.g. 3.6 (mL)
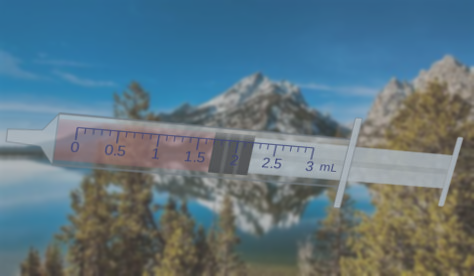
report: 1.7 (mL)
